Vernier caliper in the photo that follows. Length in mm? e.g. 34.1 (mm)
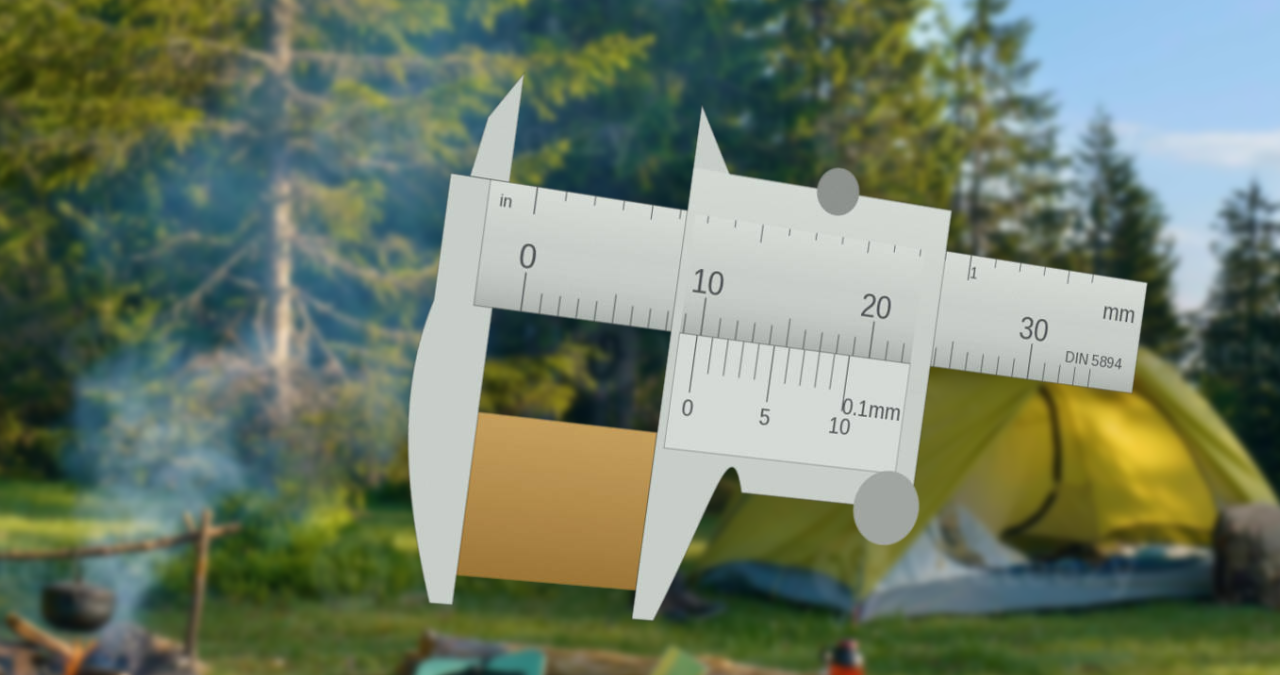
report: 9.8 (mm)
